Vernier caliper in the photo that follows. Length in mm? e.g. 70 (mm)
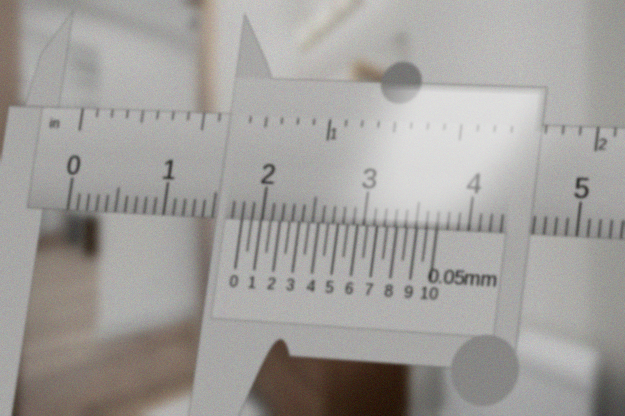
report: 18.0 (mm)
